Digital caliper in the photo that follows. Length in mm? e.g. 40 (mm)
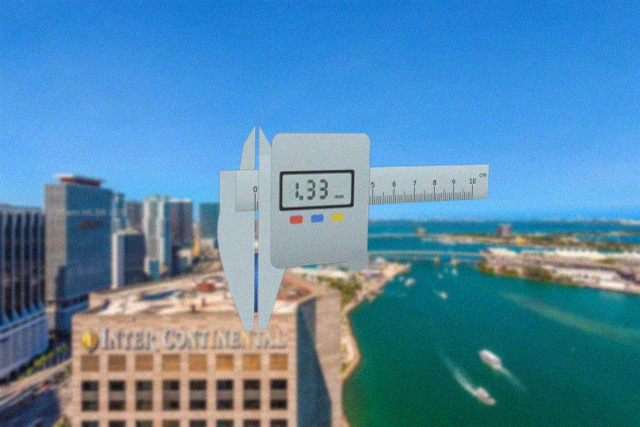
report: 1.33 (mm)
